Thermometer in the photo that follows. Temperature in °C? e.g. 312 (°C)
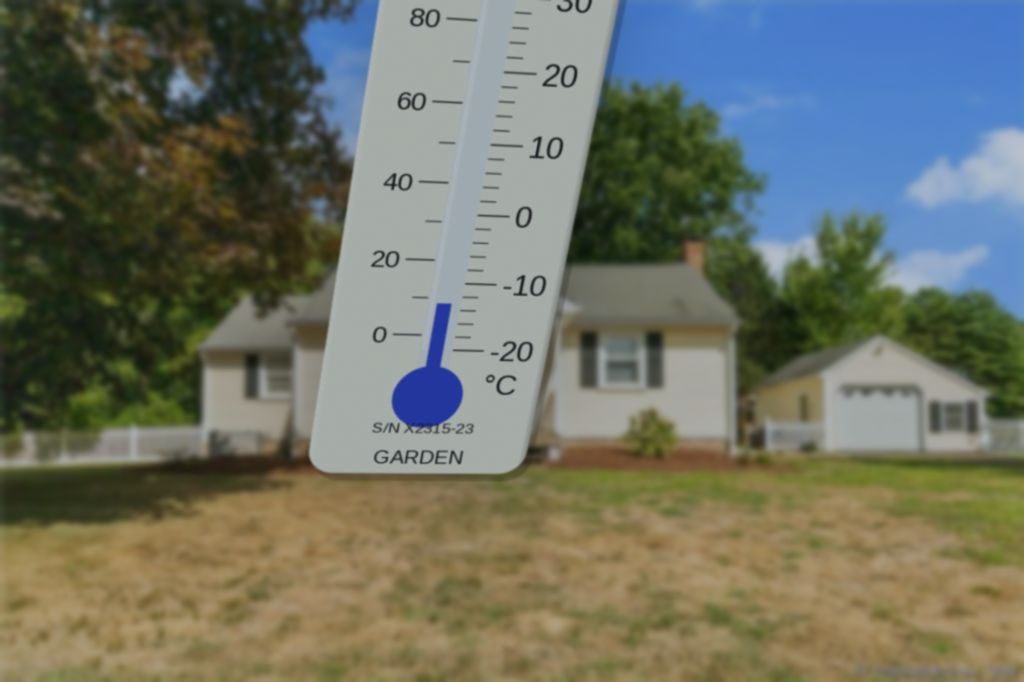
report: -13 (°C)
